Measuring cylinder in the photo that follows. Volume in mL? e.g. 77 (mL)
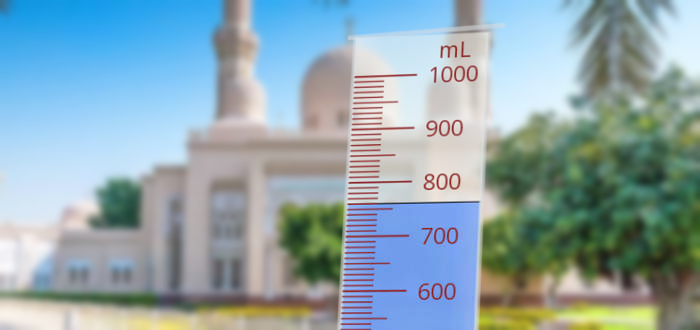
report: 760 (mL)
